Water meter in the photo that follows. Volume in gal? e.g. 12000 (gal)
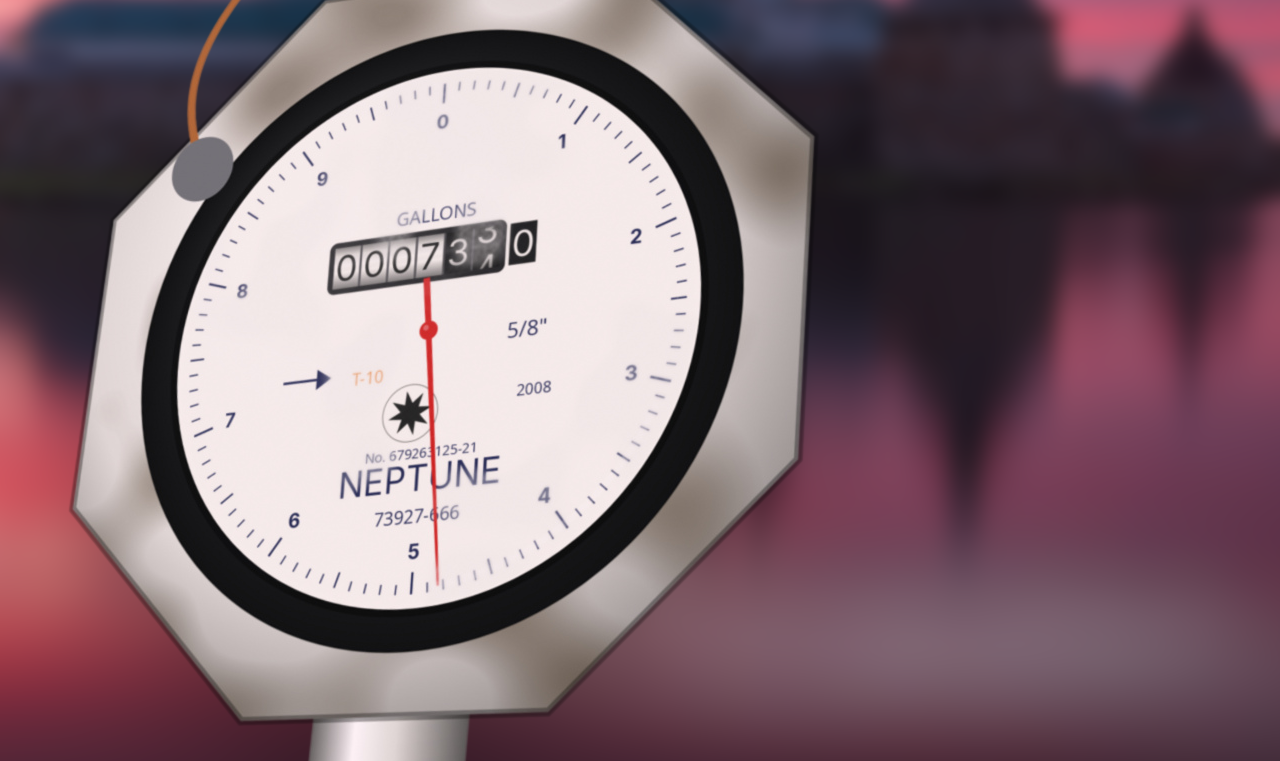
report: 7334.8 (gal)
